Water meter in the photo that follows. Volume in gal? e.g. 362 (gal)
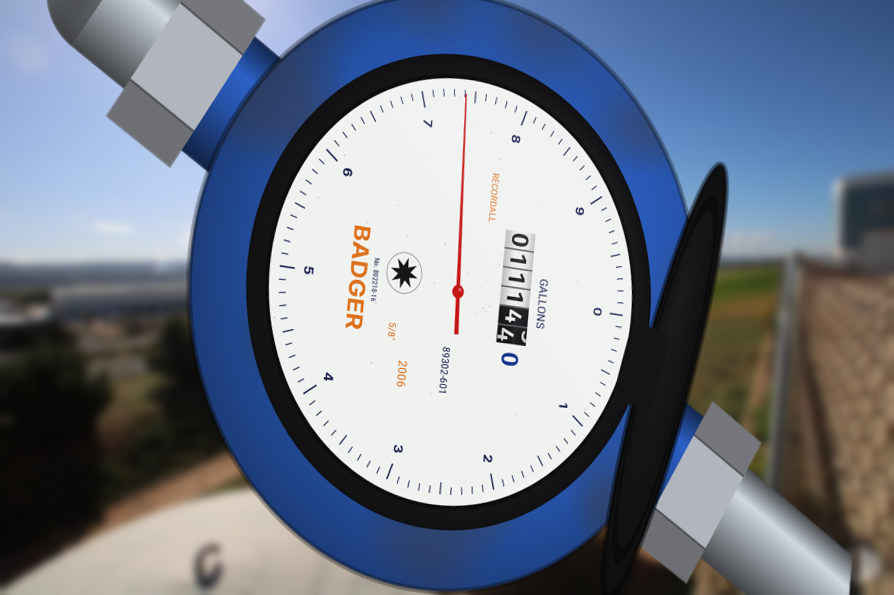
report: 111437.4 (gal)
